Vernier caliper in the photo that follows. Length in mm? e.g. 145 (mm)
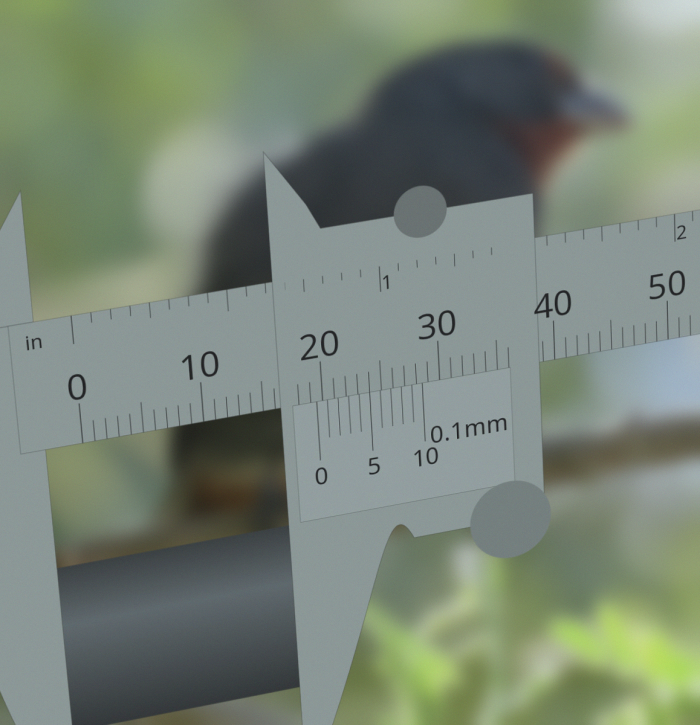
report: 19.5 (mm)
